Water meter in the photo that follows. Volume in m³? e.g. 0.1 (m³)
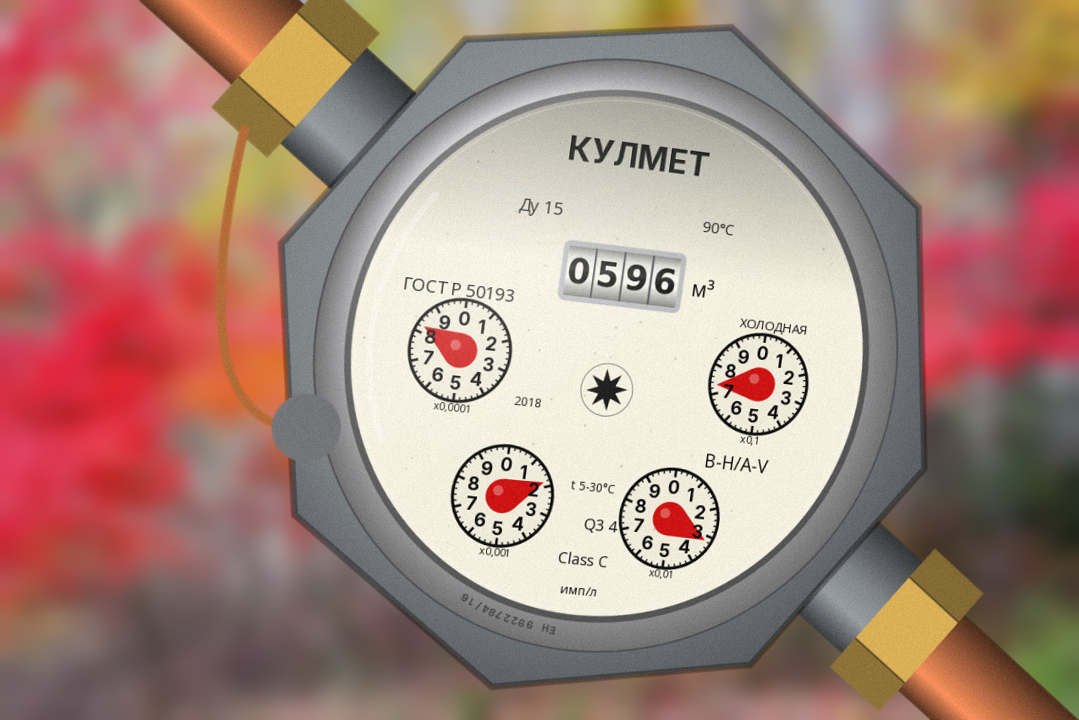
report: 596.7318 (m³)
